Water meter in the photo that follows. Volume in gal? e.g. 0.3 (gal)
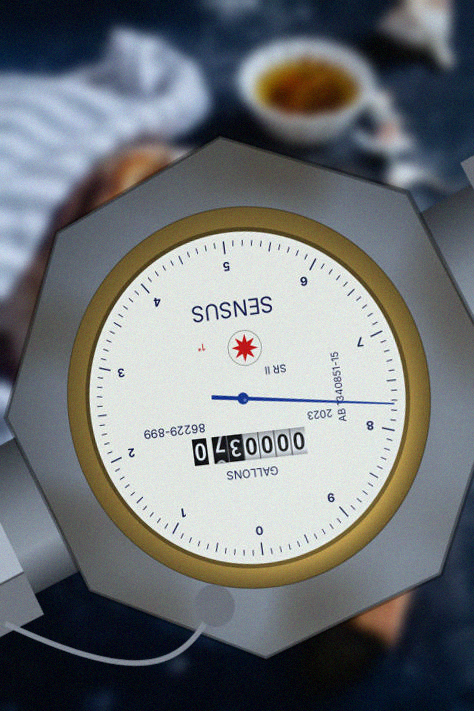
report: 367.7 (gal)
